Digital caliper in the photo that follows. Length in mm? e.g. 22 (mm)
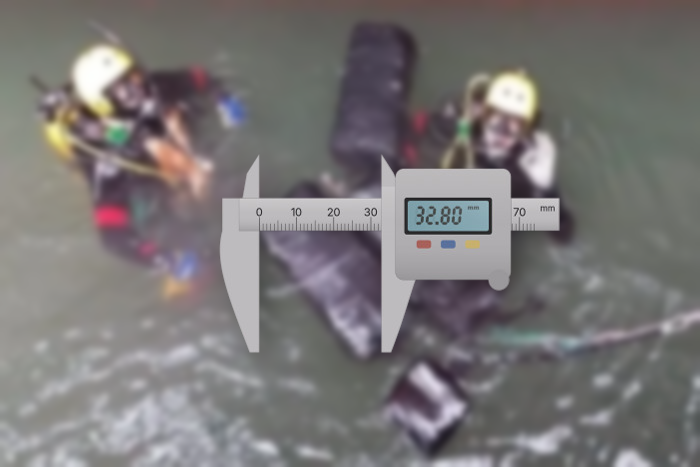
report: 32.80 (mm)
